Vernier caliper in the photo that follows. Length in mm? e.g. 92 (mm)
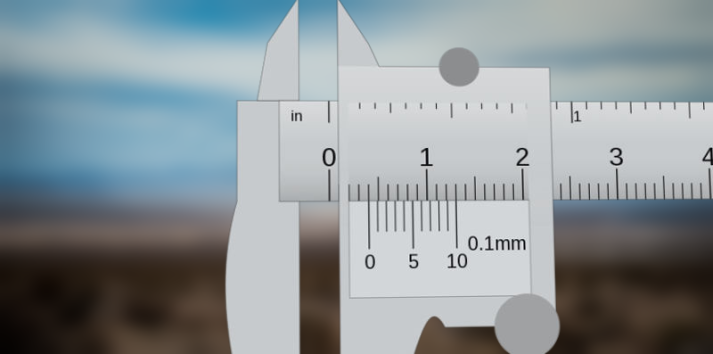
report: 4.0 (mm)
